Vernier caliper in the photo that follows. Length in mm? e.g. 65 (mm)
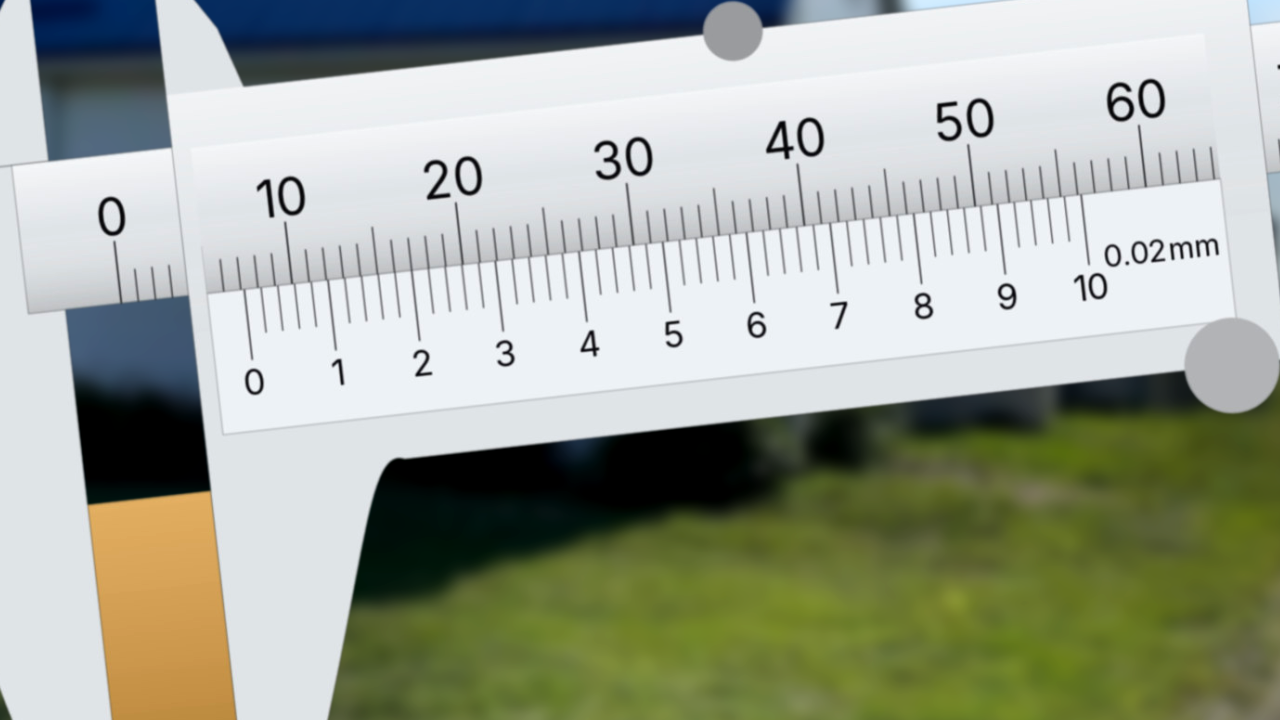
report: 7.2 (mm)
